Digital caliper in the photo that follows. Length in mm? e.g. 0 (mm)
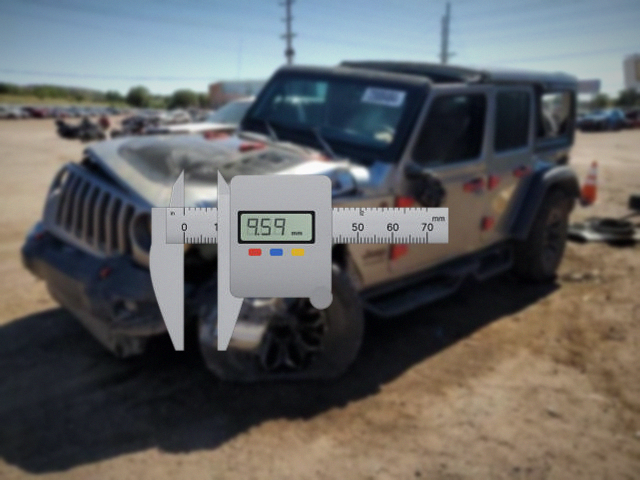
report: 9.59 (mm)
